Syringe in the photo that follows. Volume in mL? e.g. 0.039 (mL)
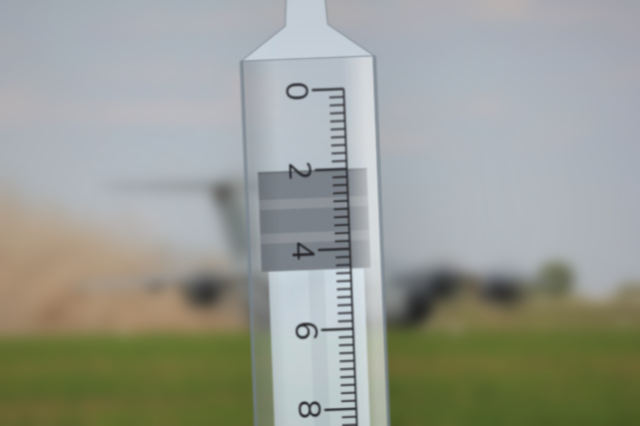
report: 2 (mL)
